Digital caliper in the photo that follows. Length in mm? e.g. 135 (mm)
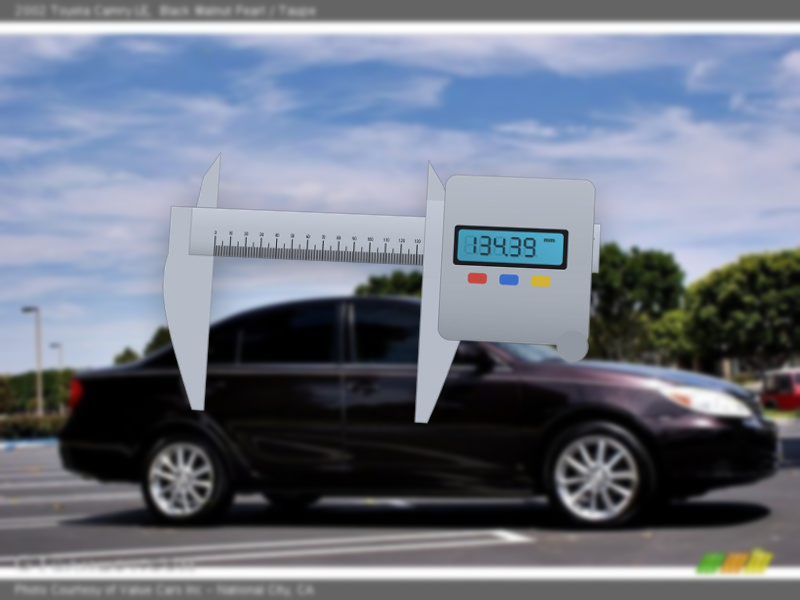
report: 134.39 (mm)
